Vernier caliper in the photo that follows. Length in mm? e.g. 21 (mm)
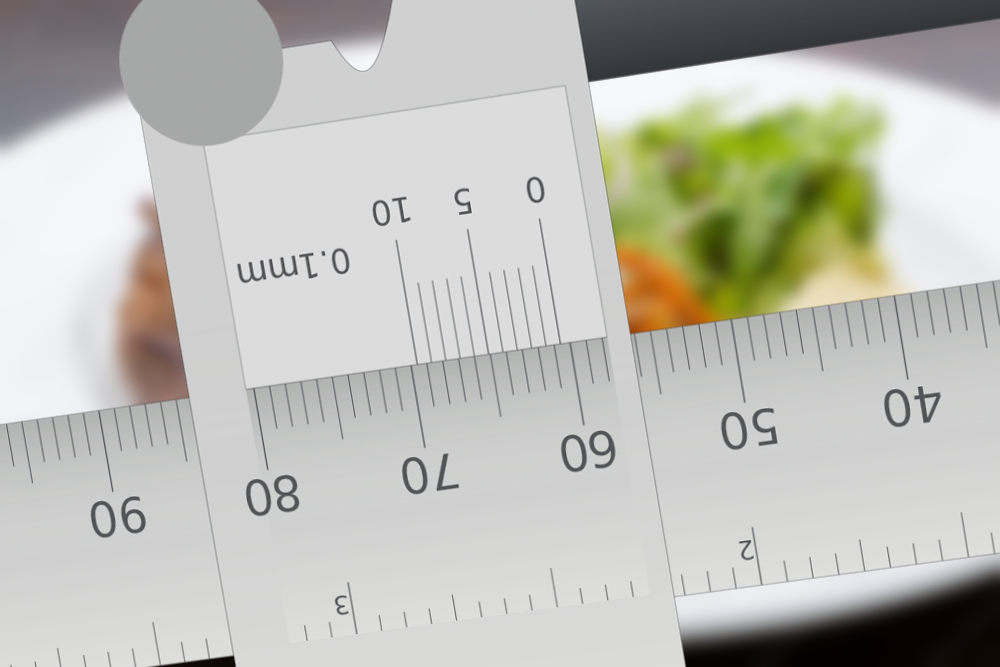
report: 60.6 (mm)
